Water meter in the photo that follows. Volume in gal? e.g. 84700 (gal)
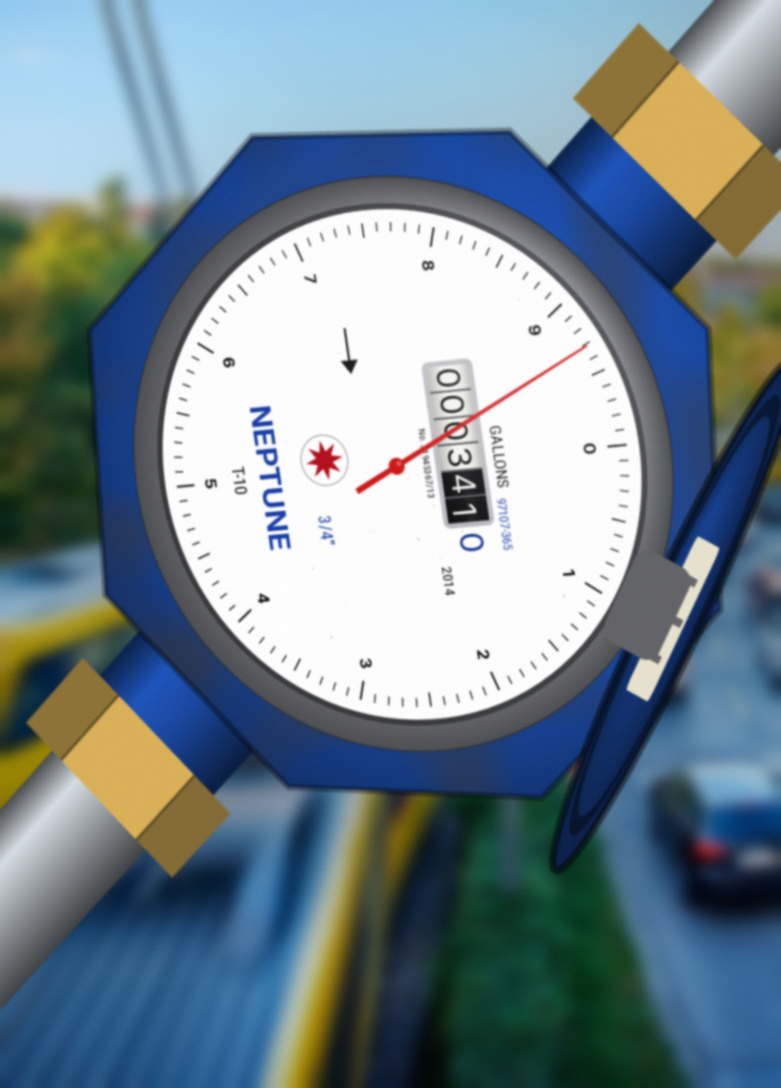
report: 3409.3 (gal)
